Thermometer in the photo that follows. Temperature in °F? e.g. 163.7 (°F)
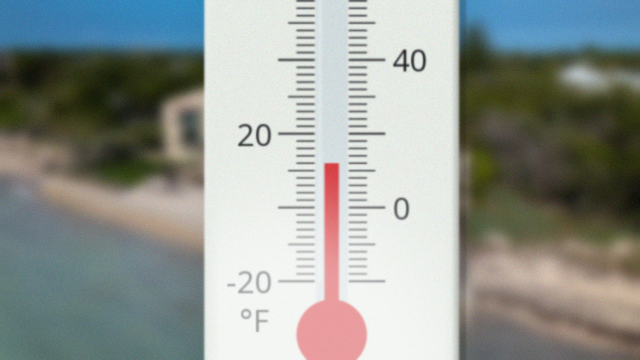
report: 12 (°F)
